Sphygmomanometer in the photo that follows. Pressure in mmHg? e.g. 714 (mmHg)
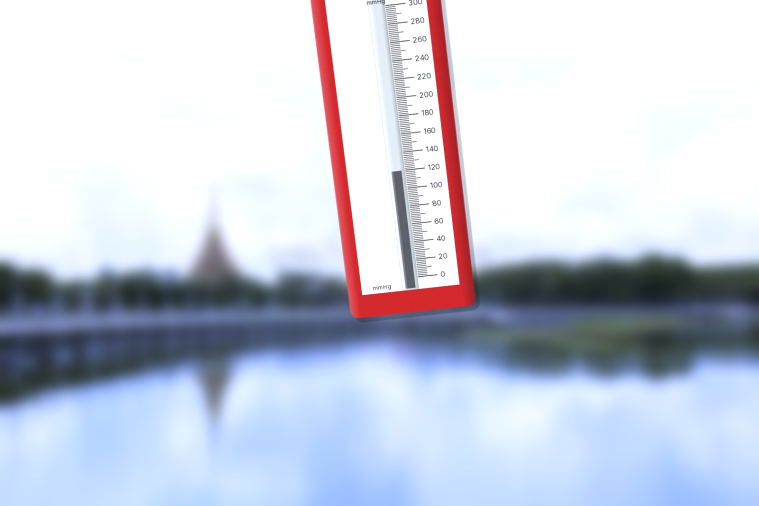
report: 120 (mmHg)
